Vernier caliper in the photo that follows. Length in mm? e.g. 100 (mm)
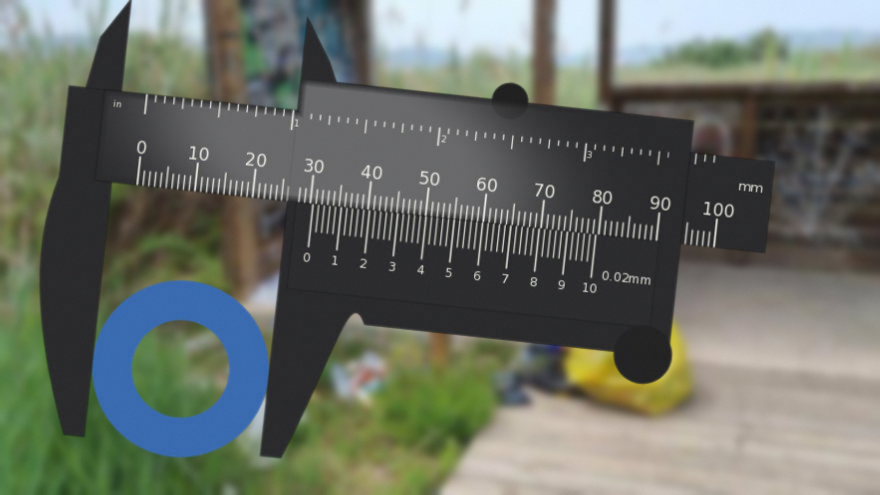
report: 30.5 (mm)
